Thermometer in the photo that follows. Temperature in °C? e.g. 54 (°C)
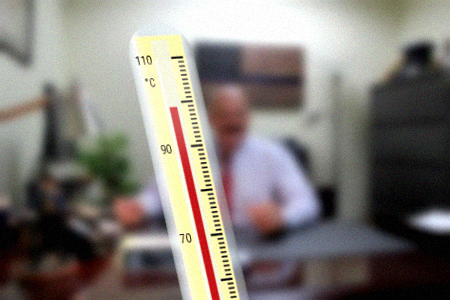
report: 99 (°C)
